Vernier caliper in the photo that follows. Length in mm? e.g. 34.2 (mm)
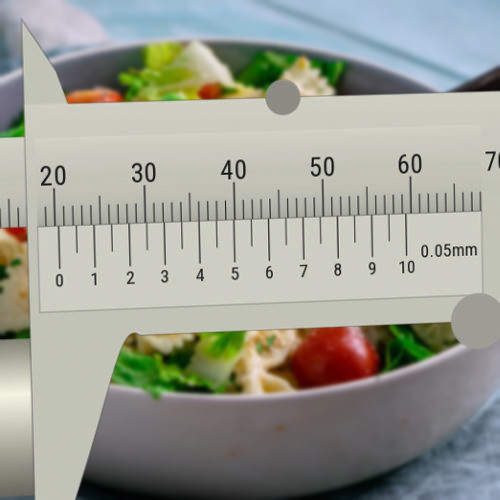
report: 20.4 (mm)
